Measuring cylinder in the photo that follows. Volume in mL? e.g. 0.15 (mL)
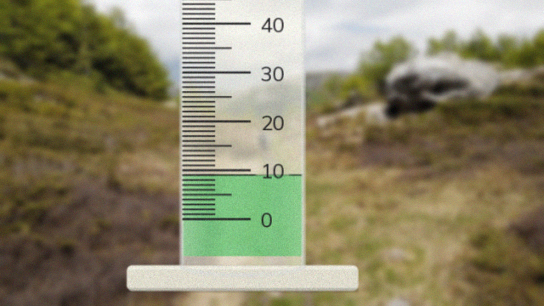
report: 9 (mL)
